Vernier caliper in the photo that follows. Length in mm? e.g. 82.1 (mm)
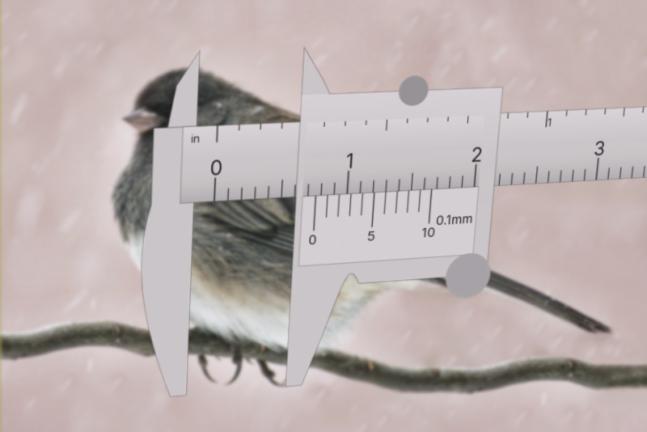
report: 7.6 (mm)
